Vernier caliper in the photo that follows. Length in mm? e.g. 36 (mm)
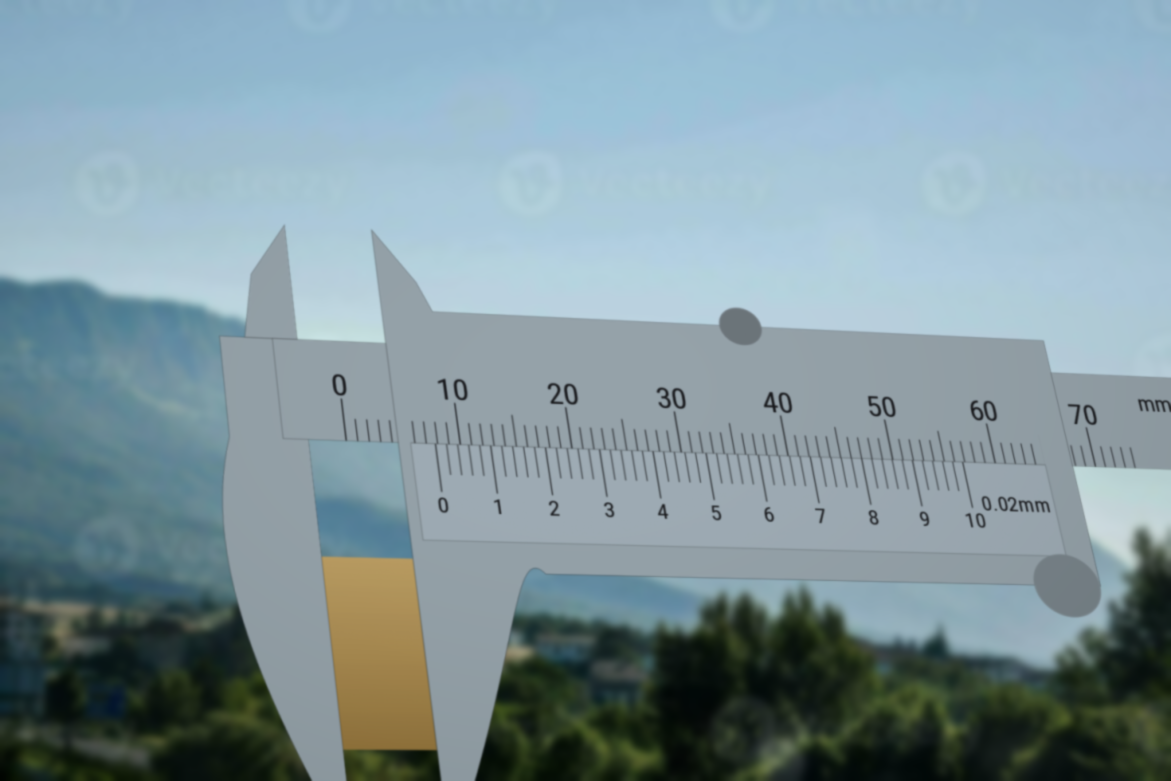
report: 7.8 (mm)
